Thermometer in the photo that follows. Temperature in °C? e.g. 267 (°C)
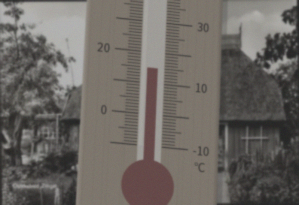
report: 15 (°C)
